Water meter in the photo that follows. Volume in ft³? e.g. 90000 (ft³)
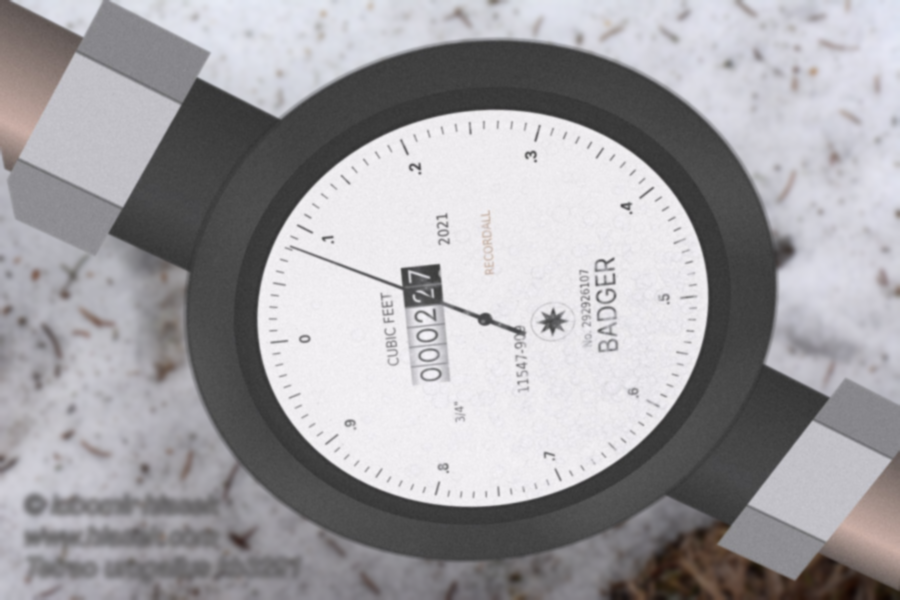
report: 227.08 (ft³)
